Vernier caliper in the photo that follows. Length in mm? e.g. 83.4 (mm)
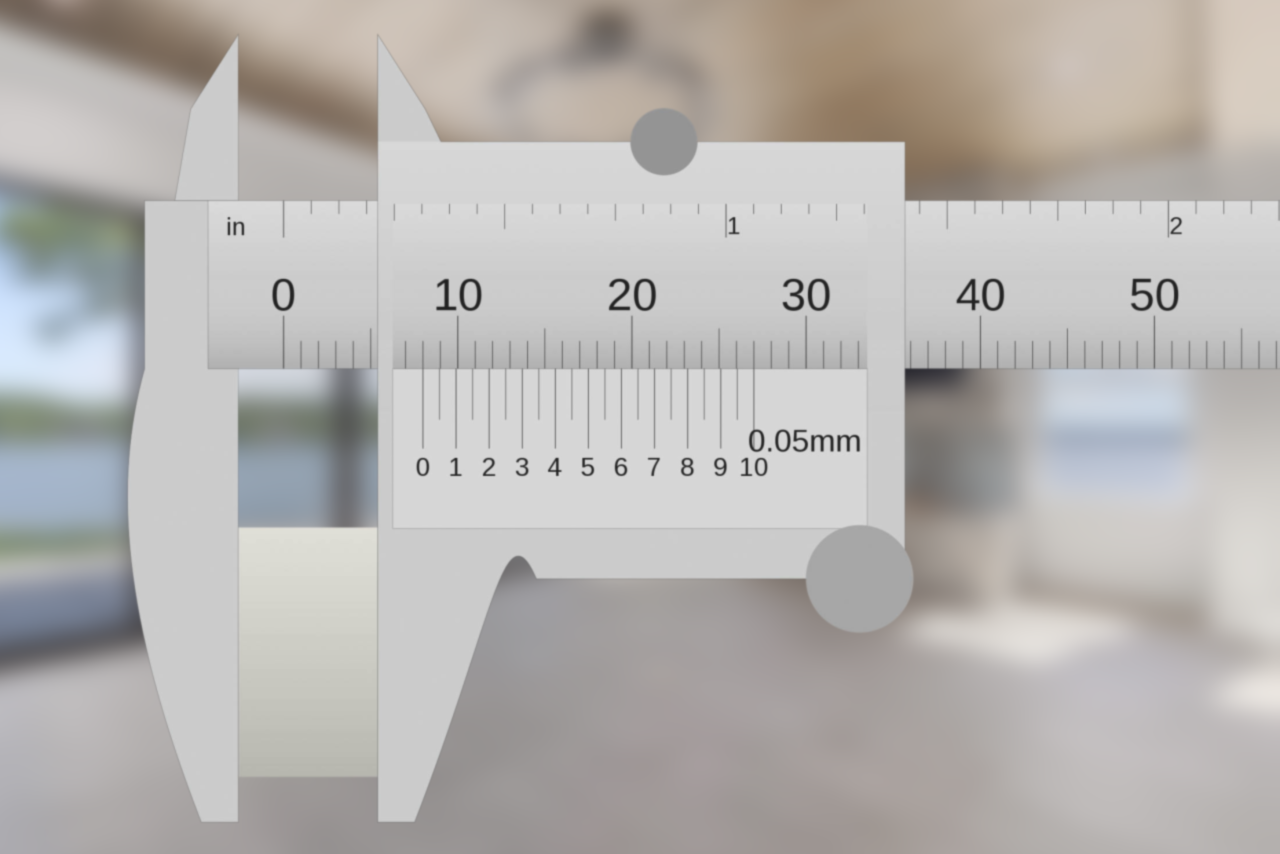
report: 8.0 (mm)
